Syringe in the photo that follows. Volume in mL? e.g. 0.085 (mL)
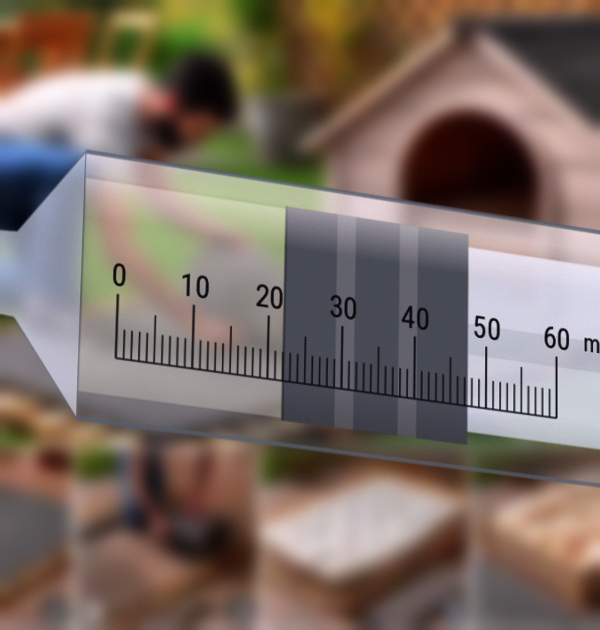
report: 22 (mL)
